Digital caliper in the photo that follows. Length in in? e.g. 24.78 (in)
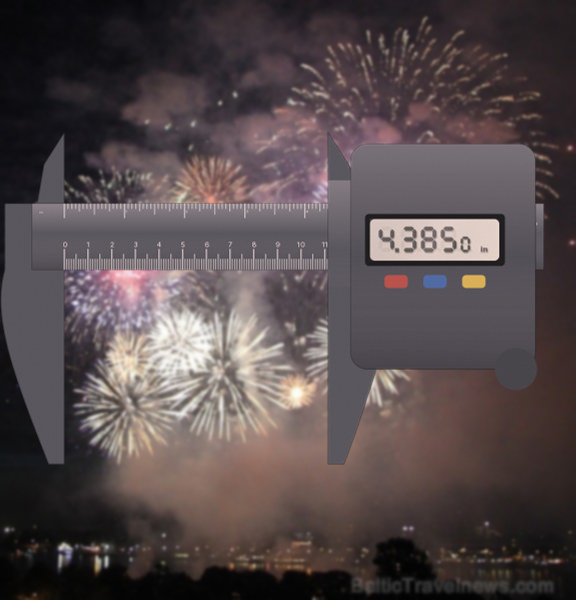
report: 4.3850 (in)
